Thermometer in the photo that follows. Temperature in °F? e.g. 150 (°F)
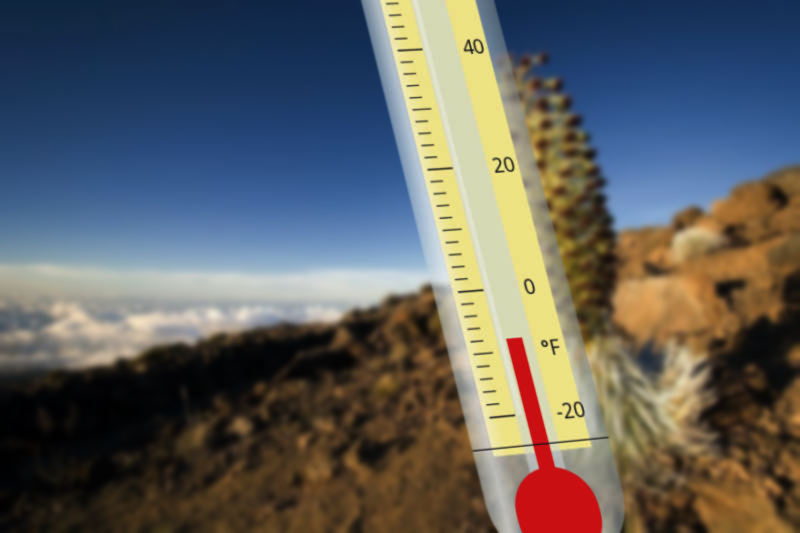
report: -8 (°F)
